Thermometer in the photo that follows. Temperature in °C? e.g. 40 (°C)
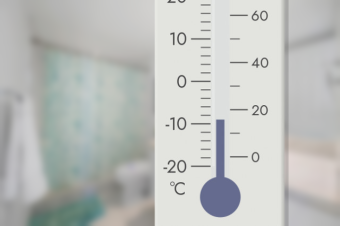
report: -9 (°C)
